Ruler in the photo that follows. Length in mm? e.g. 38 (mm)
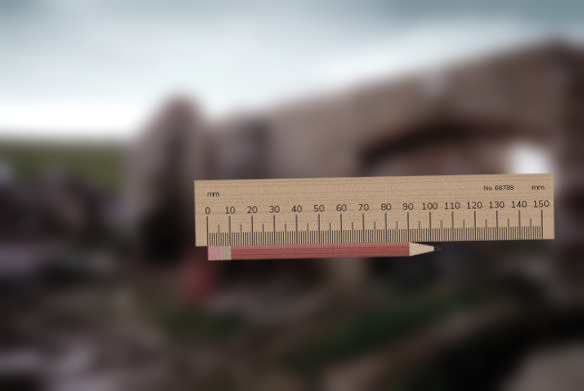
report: 105 (mm)
